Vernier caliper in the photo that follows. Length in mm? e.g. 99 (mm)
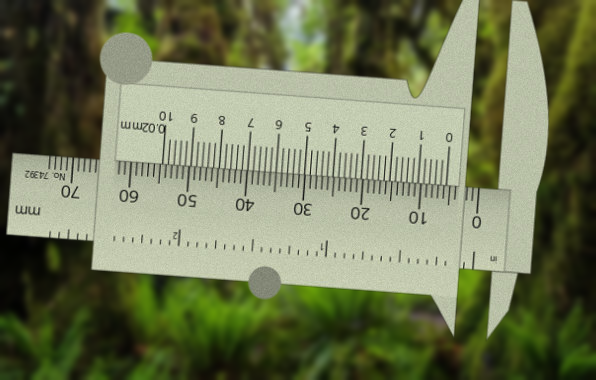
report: 5.6 (mm)
